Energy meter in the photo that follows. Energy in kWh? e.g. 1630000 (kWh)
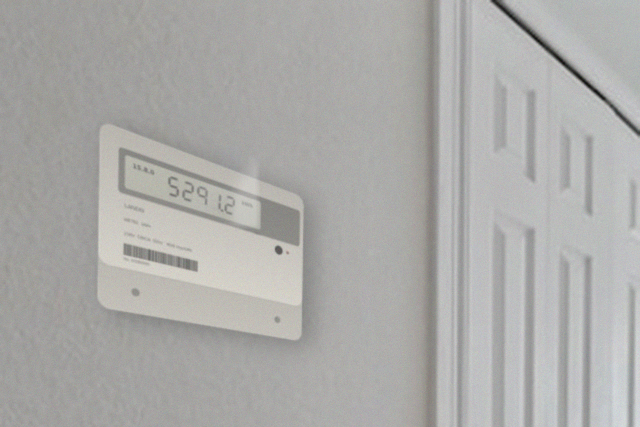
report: 5291.2 (kWh)
